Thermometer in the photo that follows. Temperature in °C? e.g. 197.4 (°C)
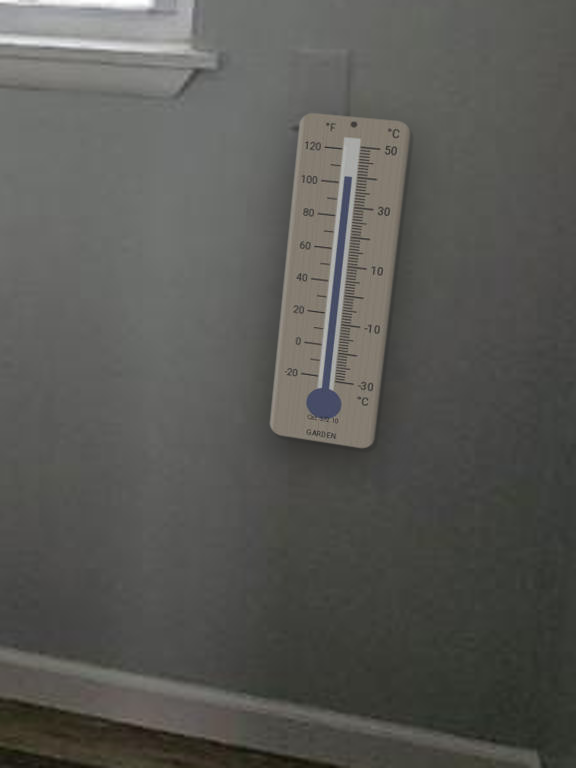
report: 40 (°C)
